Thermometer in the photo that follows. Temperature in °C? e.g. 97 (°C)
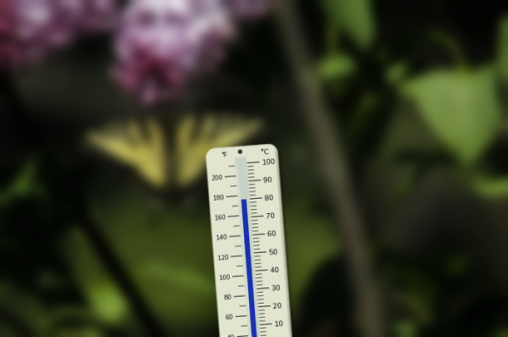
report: 80 (°C)
